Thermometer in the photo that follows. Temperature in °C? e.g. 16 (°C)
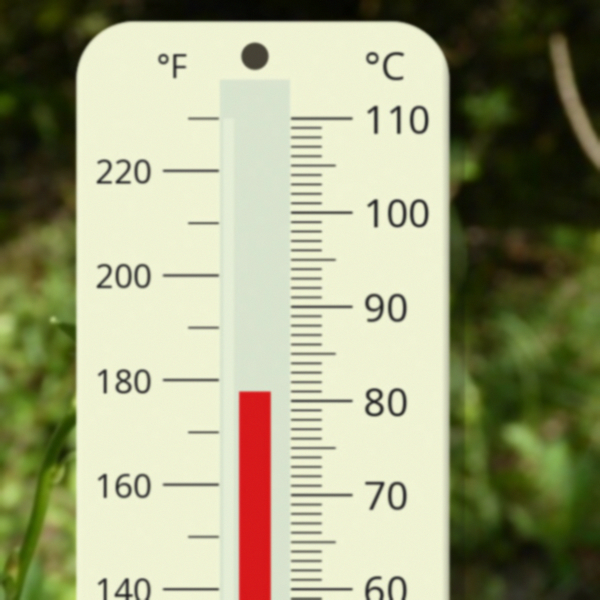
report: 81 (°C)
